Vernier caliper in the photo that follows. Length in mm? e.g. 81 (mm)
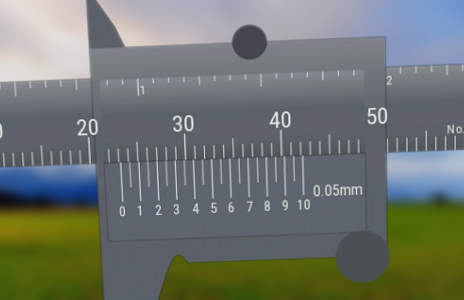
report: 23.2 (mm)
